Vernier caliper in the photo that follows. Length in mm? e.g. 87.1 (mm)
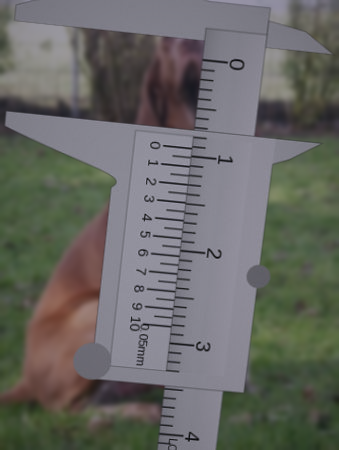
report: 9.2 (mm)
